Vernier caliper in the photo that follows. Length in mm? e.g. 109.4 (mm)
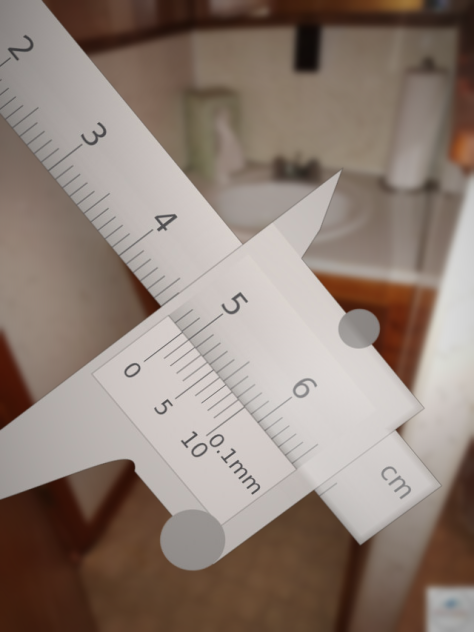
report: 49.1 (mm)
